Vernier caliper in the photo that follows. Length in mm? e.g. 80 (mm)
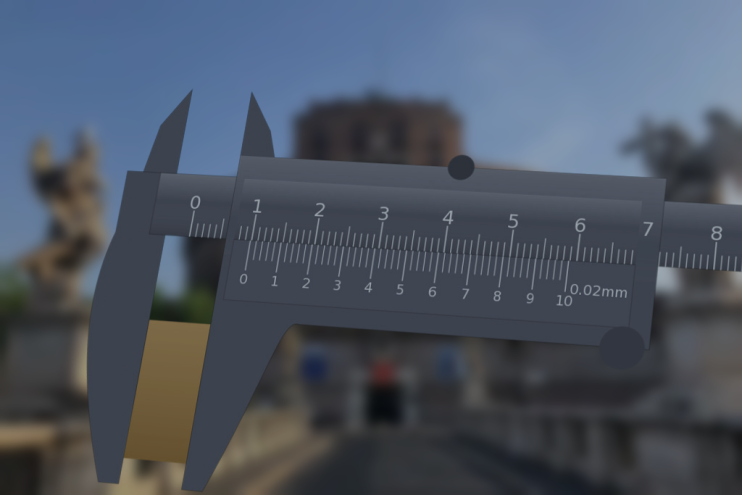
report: 9.8 (mm)
